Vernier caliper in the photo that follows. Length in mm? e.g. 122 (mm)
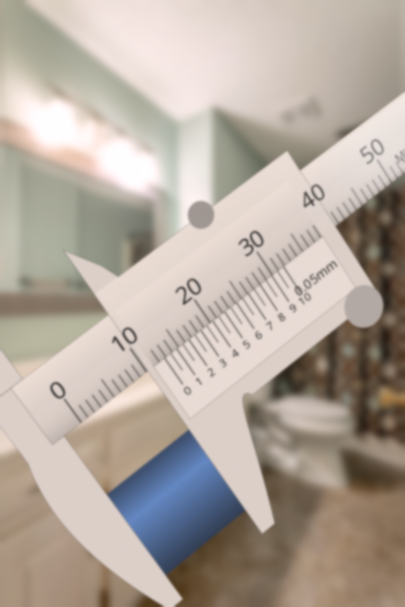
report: 12.8 (mm)
